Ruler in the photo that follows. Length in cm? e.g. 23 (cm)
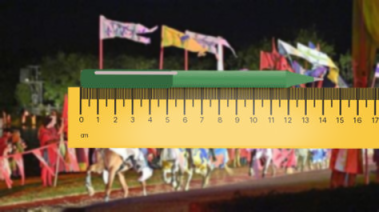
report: 14 (cm)
